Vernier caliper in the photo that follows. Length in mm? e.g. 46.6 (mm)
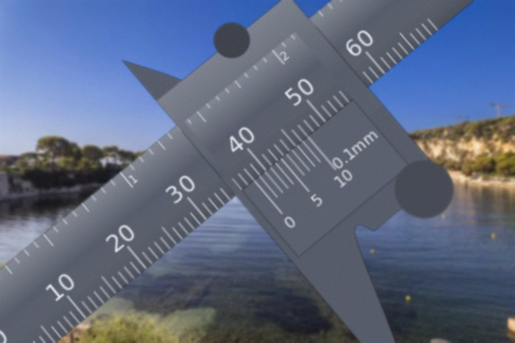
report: 38.0 (mm)
